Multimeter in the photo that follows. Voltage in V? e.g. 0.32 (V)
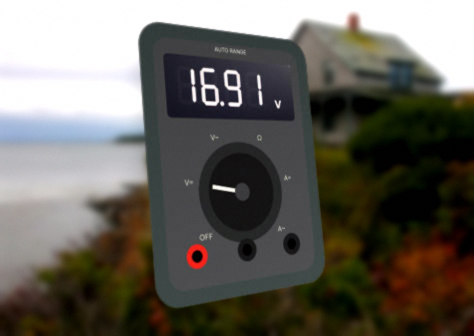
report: 16.91 (V)
